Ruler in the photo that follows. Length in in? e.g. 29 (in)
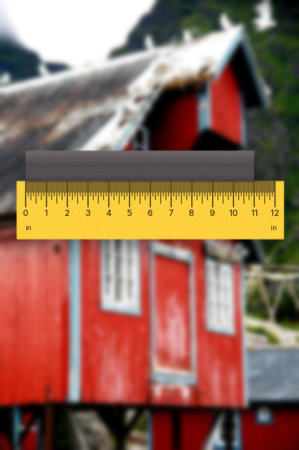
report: 11 (in)
